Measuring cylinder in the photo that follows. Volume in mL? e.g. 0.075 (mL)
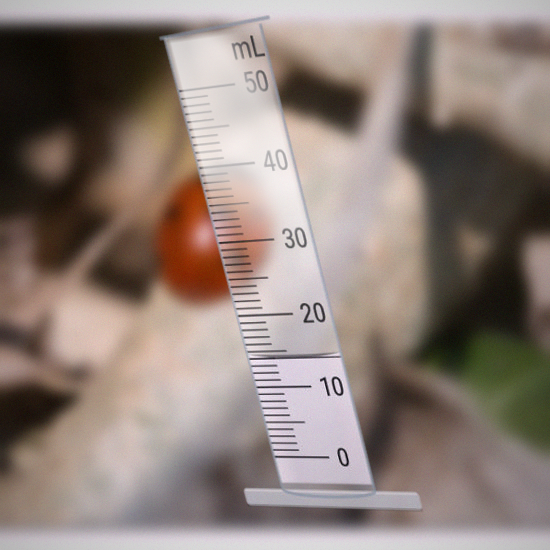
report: 14 (mL)
